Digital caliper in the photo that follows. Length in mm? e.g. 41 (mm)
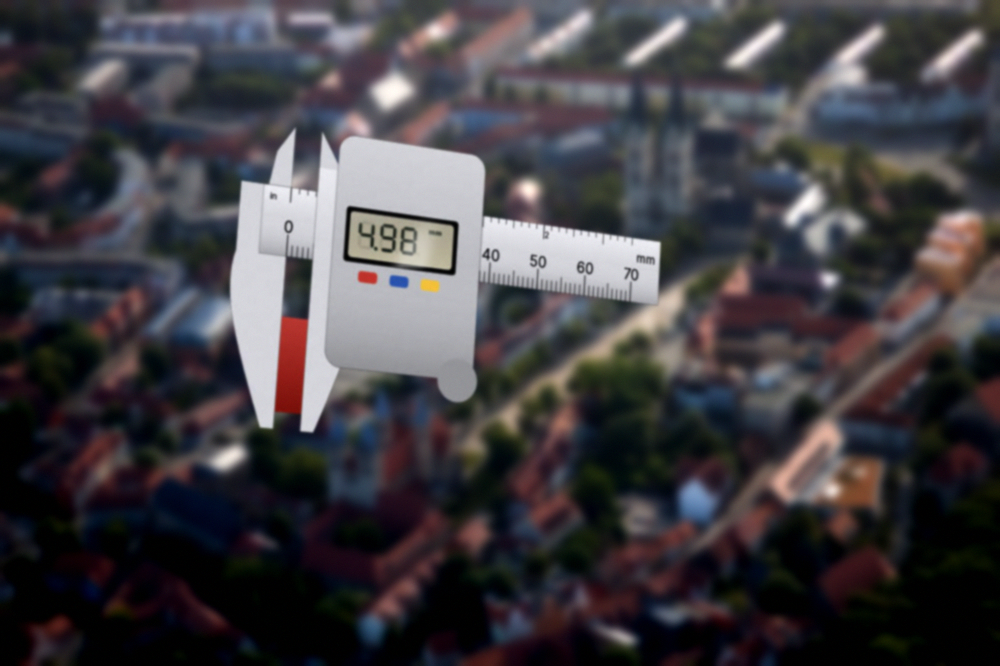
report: 4.98 (mm)
